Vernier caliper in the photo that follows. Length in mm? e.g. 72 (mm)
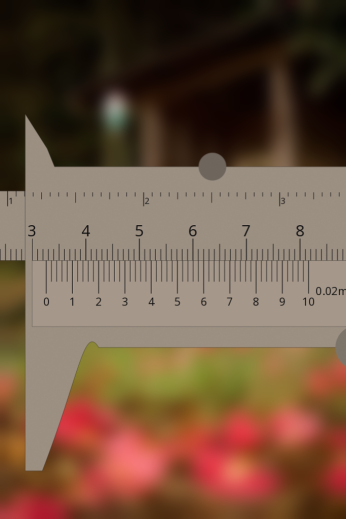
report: 32.6 (mm)
